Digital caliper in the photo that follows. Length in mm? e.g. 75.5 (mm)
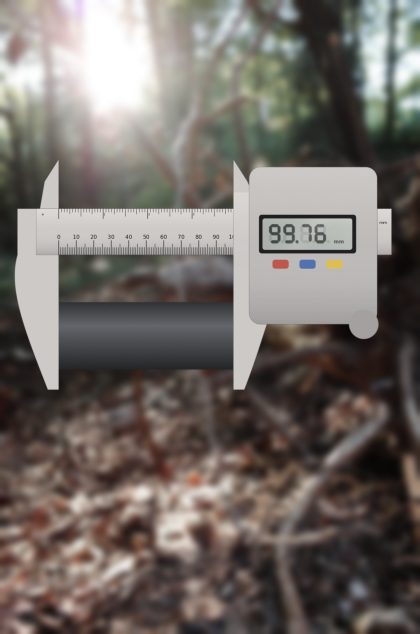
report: 99.76 (mm)
